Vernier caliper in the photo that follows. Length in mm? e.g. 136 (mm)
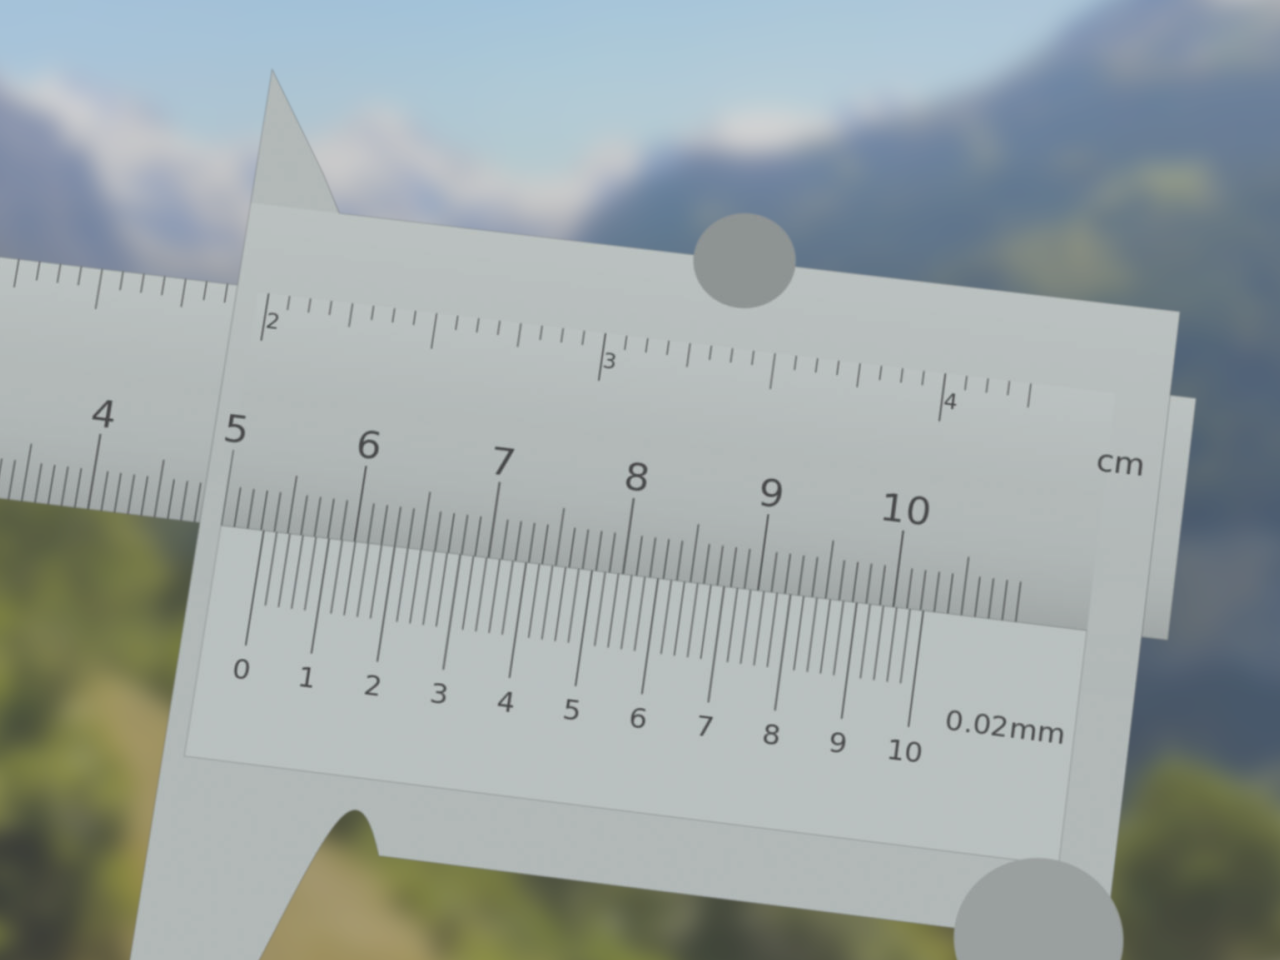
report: 53.2 (mm)
